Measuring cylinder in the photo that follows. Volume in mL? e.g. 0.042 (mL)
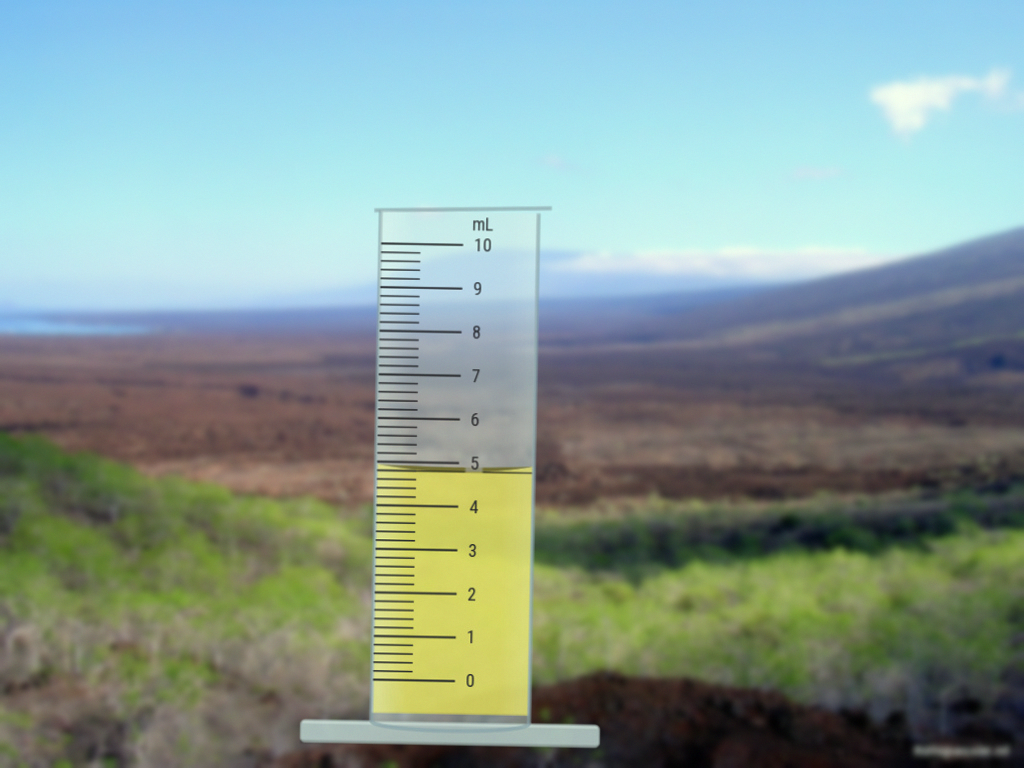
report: 4.8 (mL)
